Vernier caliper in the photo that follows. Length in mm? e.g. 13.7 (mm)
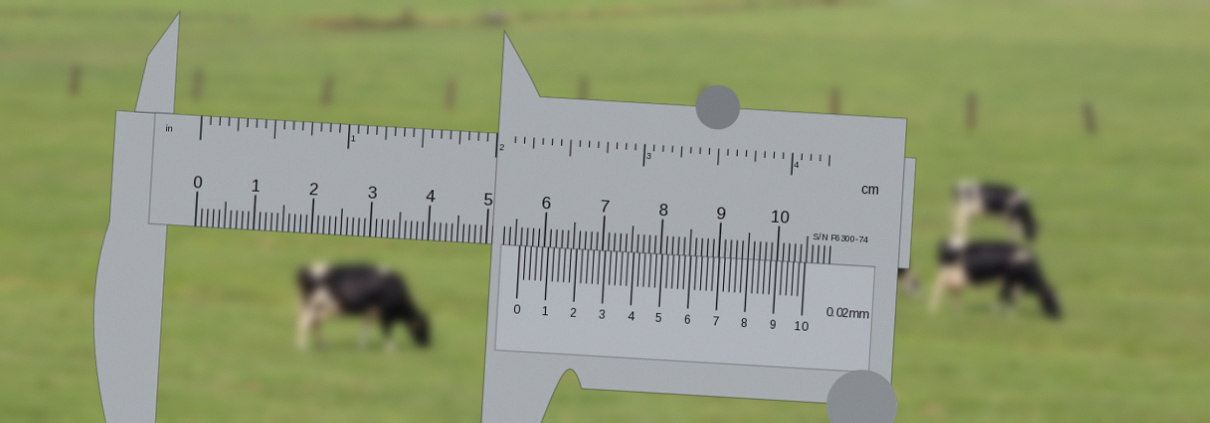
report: 55.8 (mm)
